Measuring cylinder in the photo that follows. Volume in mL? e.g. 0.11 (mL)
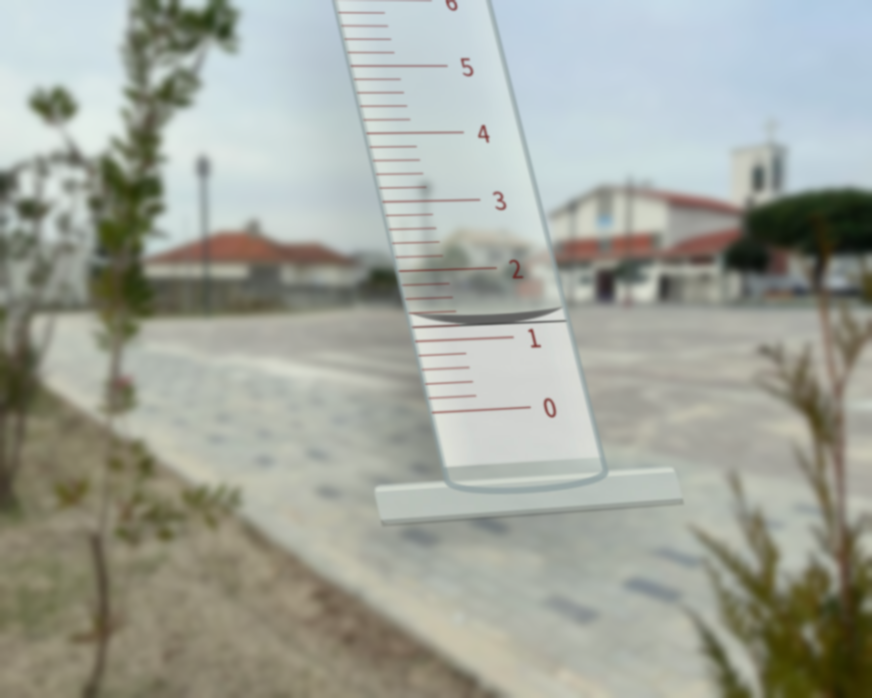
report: 1.2 (mL)
